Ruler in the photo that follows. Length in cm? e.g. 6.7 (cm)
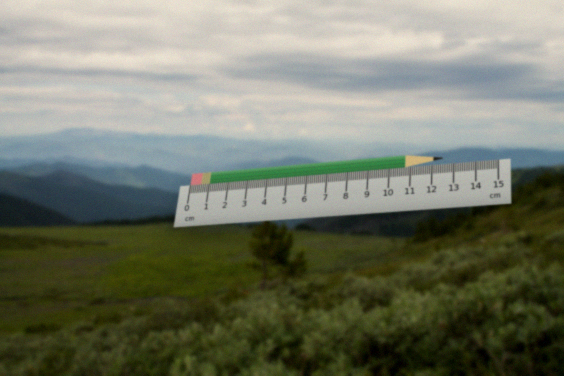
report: 12.5 (cm)
